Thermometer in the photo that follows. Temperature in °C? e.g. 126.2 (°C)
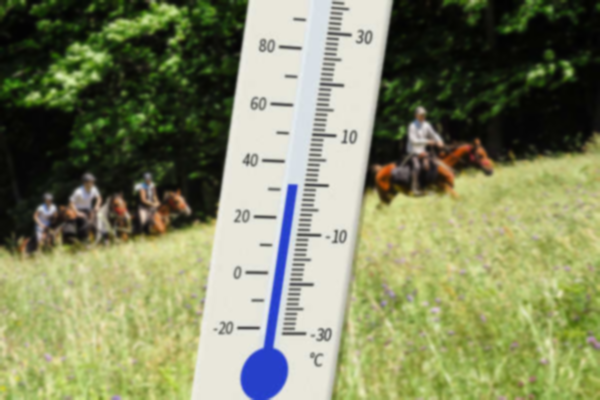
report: 0 (°C)
